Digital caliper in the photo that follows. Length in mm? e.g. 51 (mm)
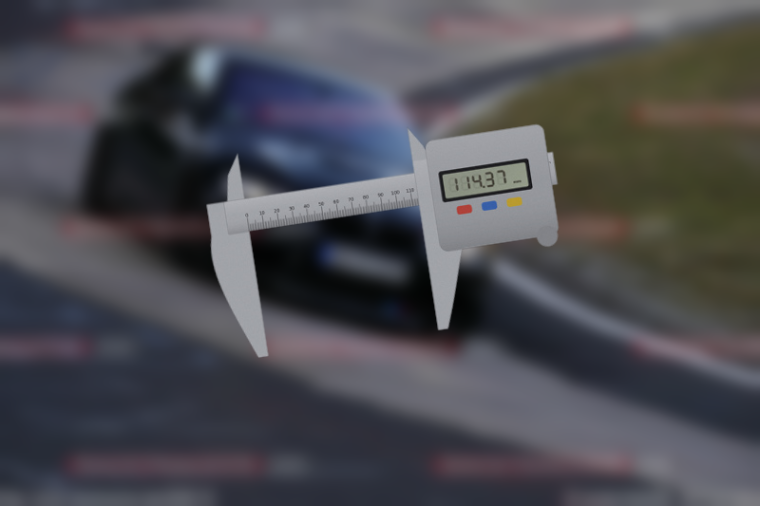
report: 114.37 (mm)
